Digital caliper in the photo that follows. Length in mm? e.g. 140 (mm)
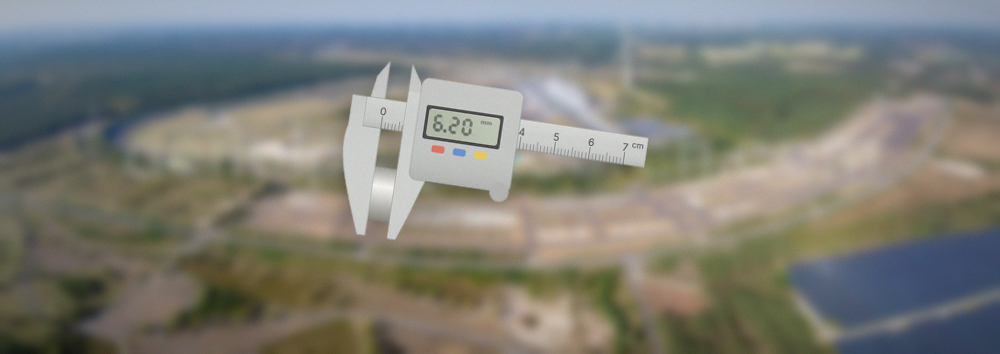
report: 6.20 (mm)
